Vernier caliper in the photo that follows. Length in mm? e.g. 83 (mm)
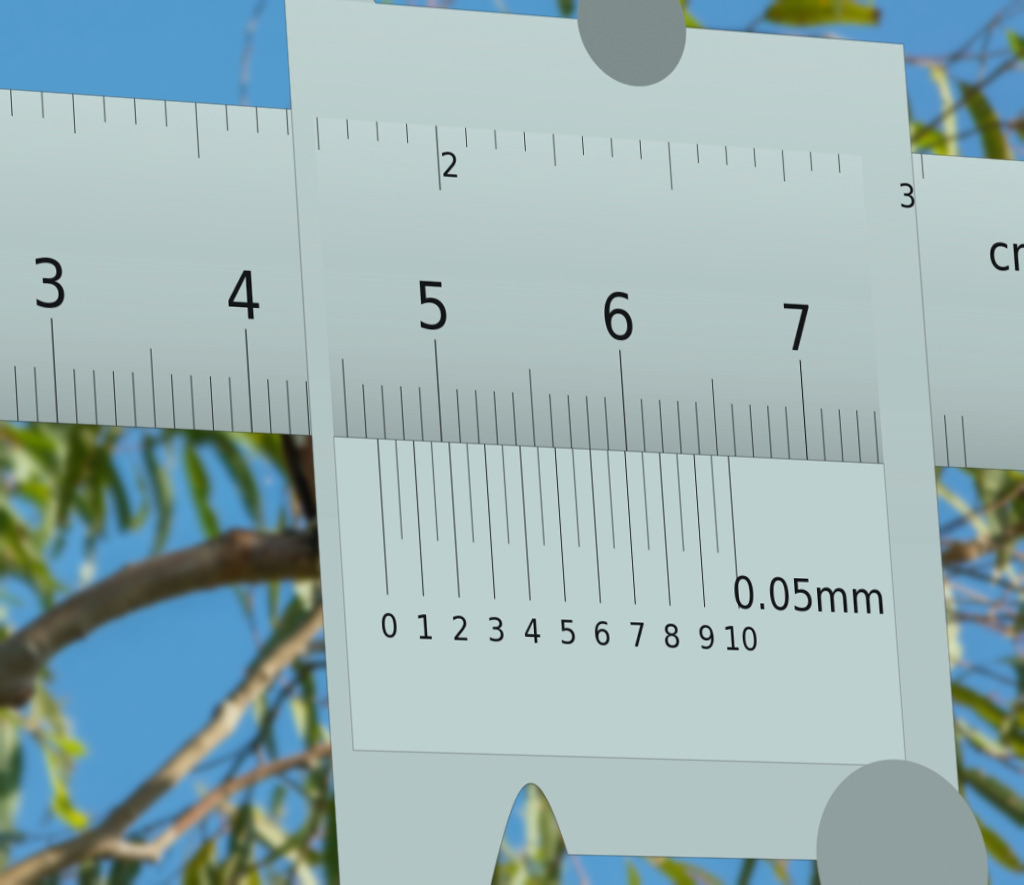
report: 46.6 (mm)
